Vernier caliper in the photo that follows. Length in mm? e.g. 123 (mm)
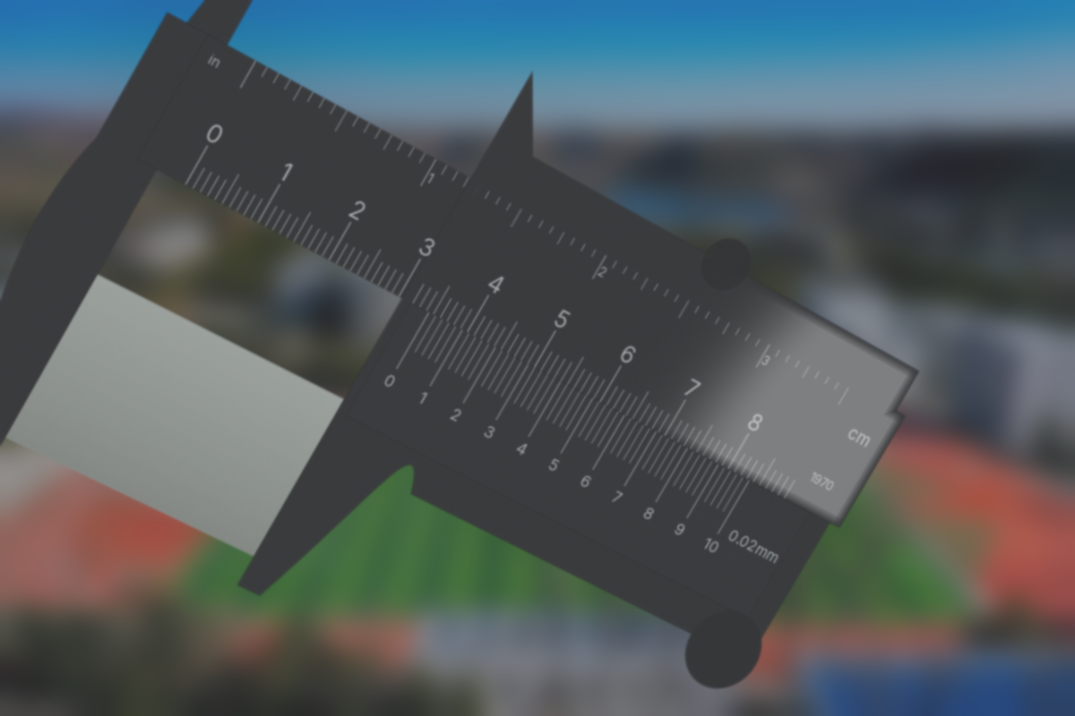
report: 34.4 (mm)
